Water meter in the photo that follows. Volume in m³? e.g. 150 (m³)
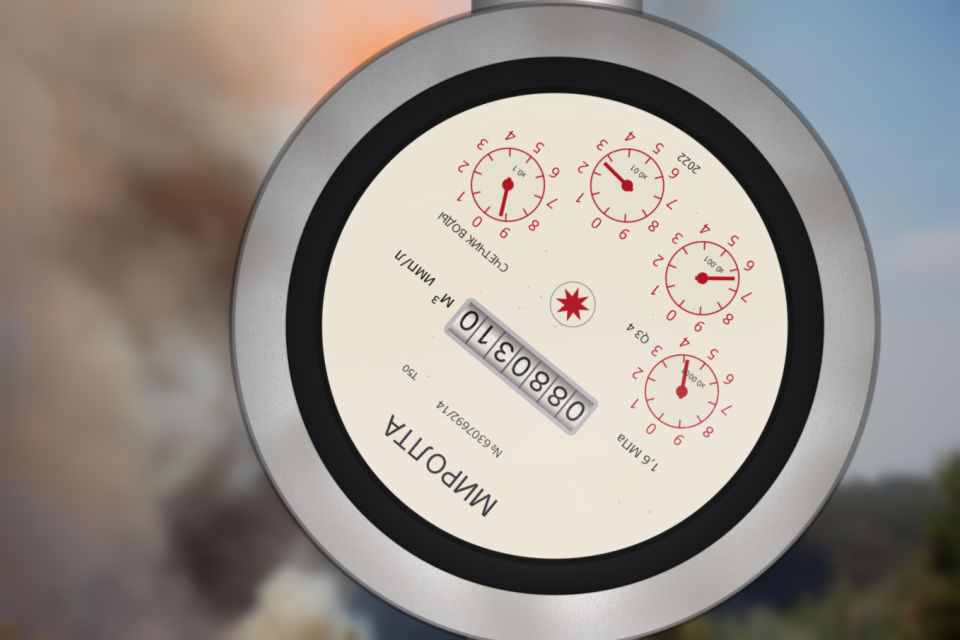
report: 880309.9264 (m³)
